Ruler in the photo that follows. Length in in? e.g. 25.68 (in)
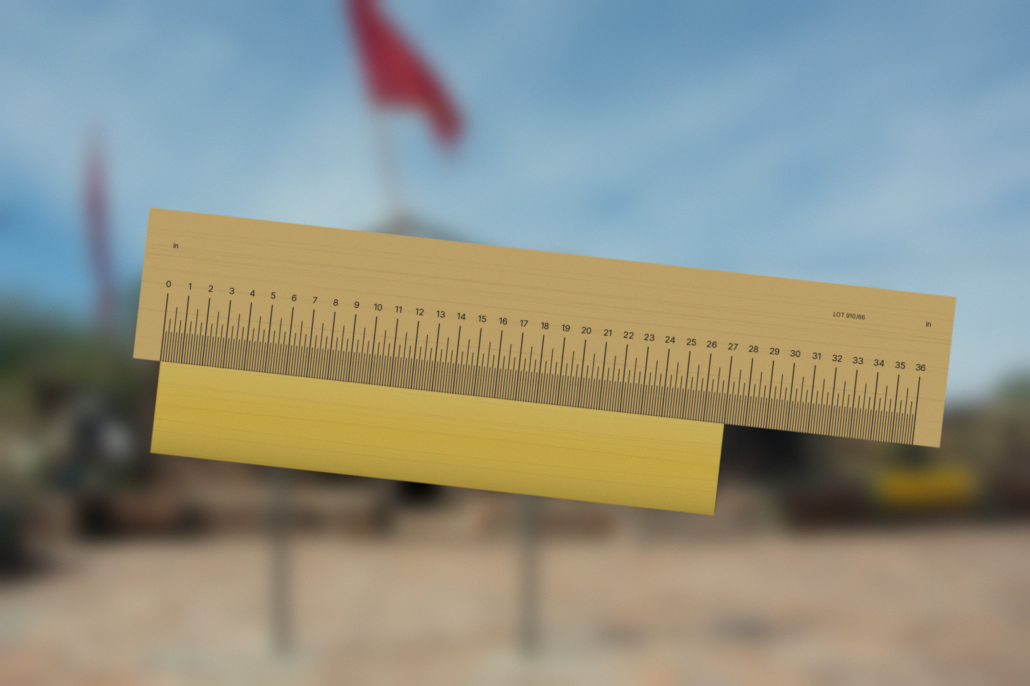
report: 27 (in)
